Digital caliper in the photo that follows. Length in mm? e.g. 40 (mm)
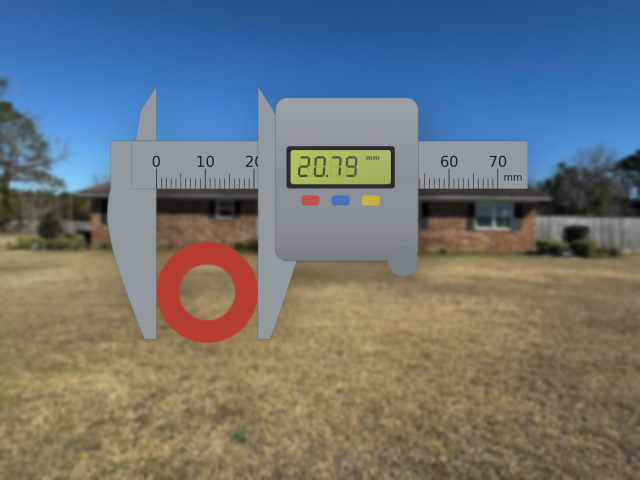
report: 20.79 (mm)
